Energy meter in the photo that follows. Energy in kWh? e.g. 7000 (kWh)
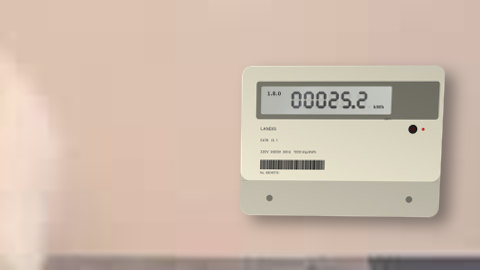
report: 25.2 (kWh)
